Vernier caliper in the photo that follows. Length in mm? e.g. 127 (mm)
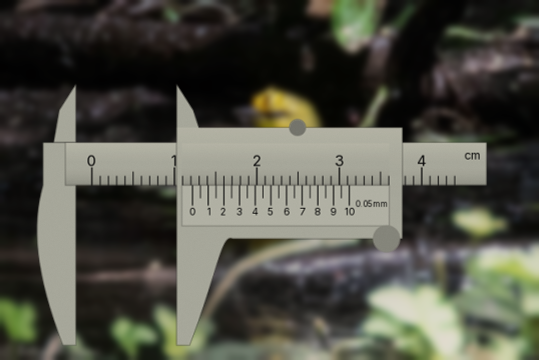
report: 12.2 (mm)
